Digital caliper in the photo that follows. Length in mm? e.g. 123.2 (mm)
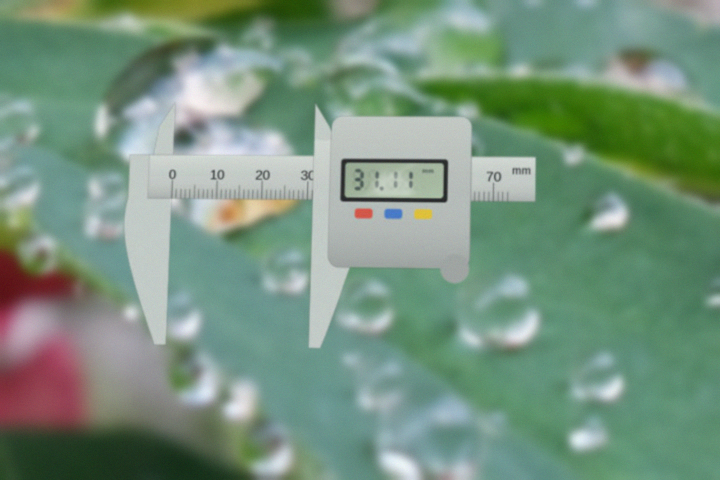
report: 31.11 (mm)
